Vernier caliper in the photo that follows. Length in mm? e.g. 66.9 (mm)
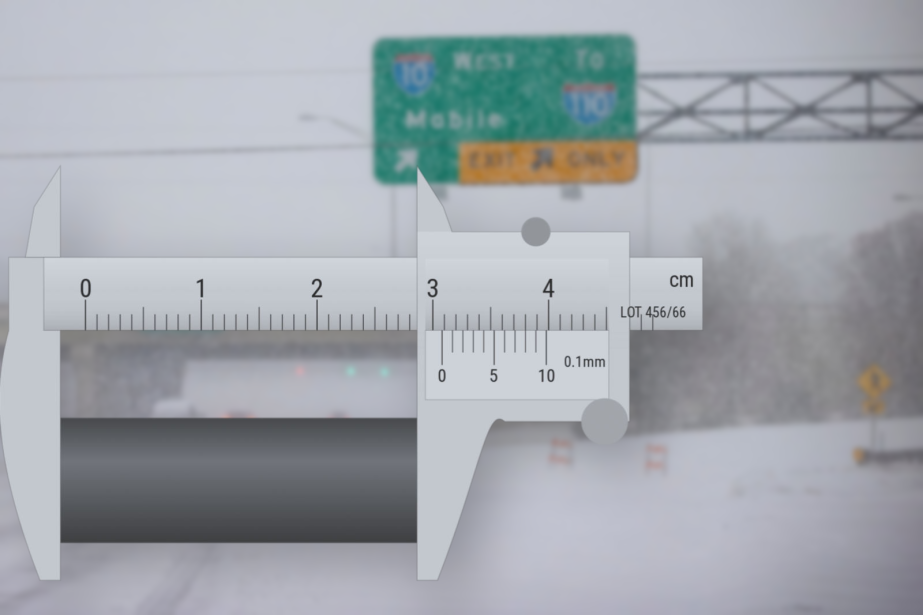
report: 30.8 (mm)
